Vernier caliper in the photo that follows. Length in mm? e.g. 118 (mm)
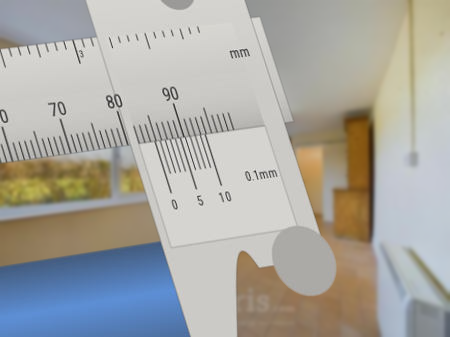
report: 84.8 (mm)
